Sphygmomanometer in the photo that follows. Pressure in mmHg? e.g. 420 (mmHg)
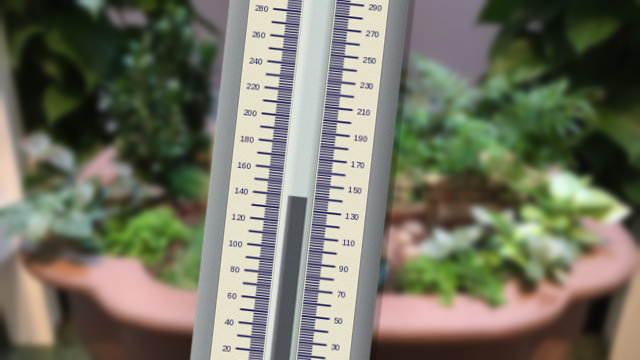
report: 140 (mmHg)
